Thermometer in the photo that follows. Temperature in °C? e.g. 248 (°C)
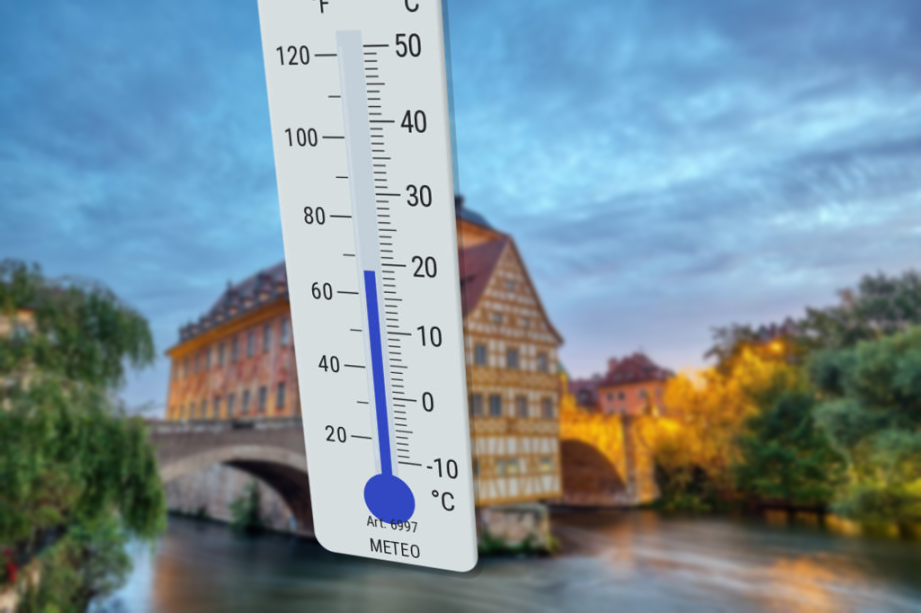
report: 19 (°C)
